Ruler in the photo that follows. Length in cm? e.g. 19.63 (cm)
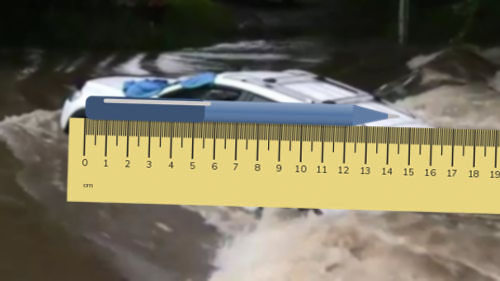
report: 14.5 (cm)
